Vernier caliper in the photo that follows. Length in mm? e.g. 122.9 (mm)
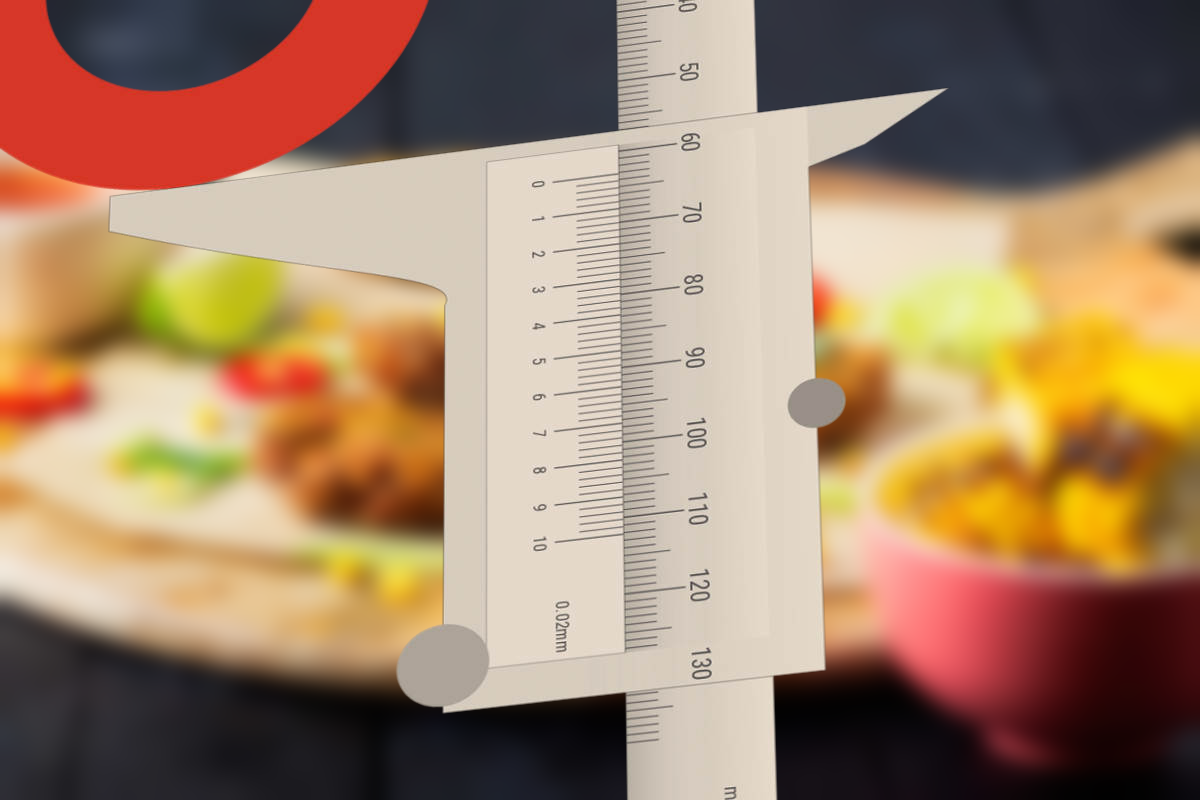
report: 63.2 (mm)
